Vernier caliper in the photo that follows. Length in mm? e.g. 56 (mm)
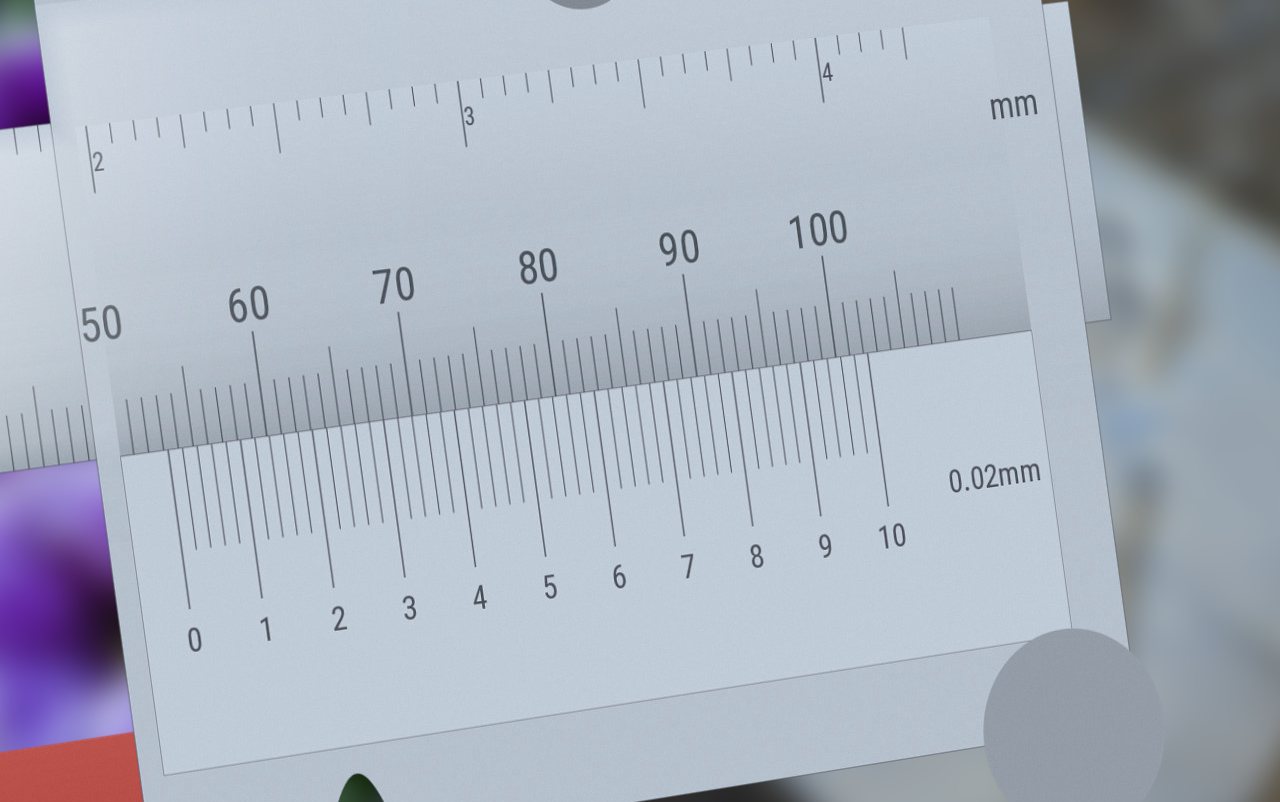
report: 53.3 (mm)
